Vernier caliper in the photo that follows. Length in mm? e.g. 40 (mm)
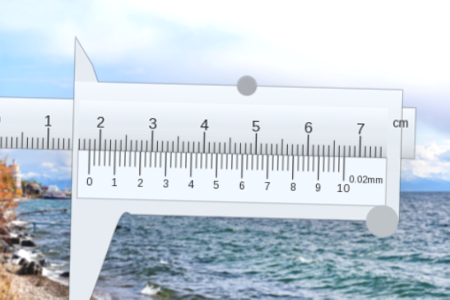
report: 18.0 (mm)
